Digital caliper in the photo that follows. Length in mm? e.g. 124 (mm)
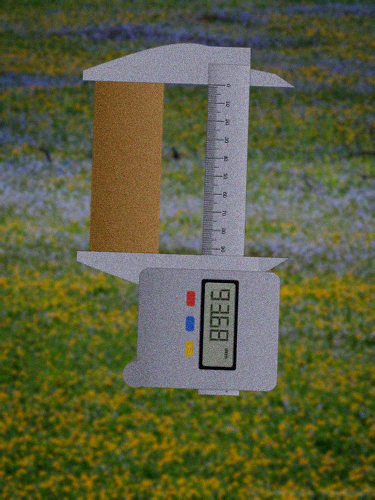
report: 93.68 (mm)
